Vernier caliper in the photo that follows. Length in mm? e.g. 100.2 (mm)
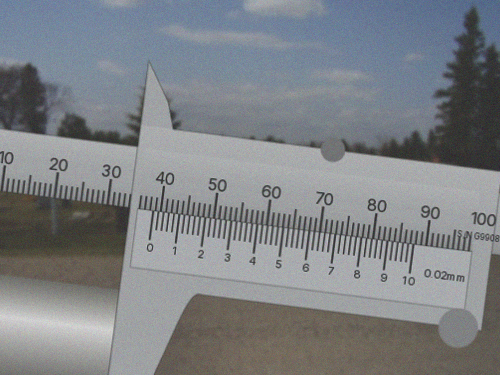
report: 38.6 (mm)
